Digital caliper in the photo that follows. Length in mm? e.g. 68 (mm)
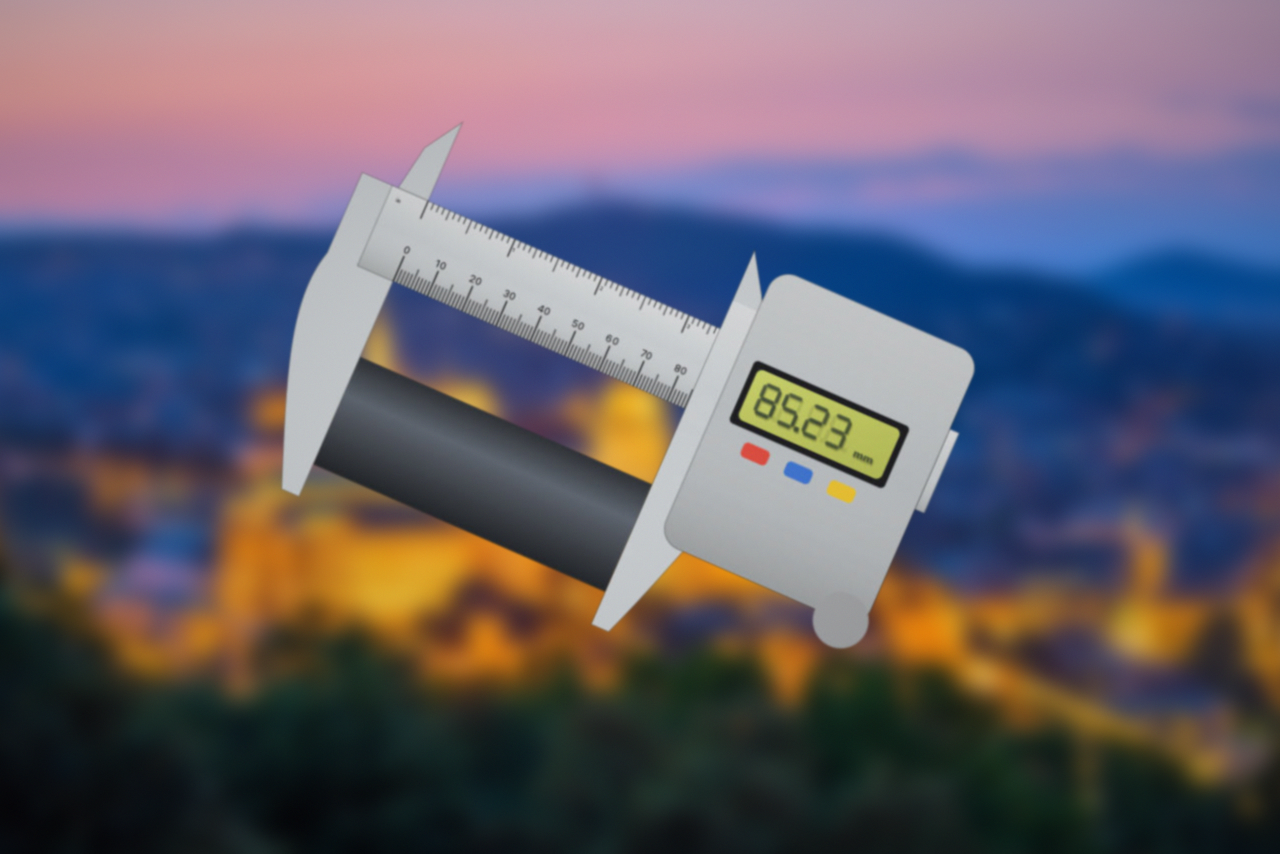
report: 85.23 (mm)
